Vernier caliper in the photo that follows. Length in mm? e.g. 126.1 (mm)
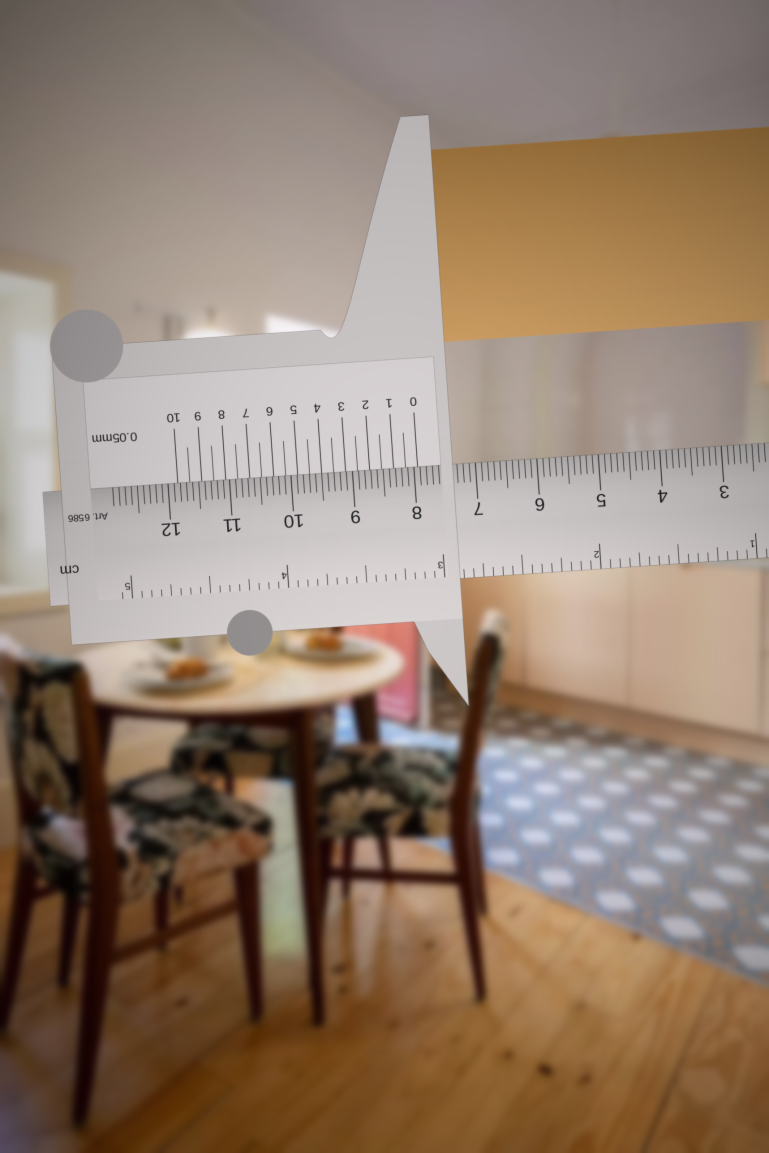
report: 79.4 (mm)
